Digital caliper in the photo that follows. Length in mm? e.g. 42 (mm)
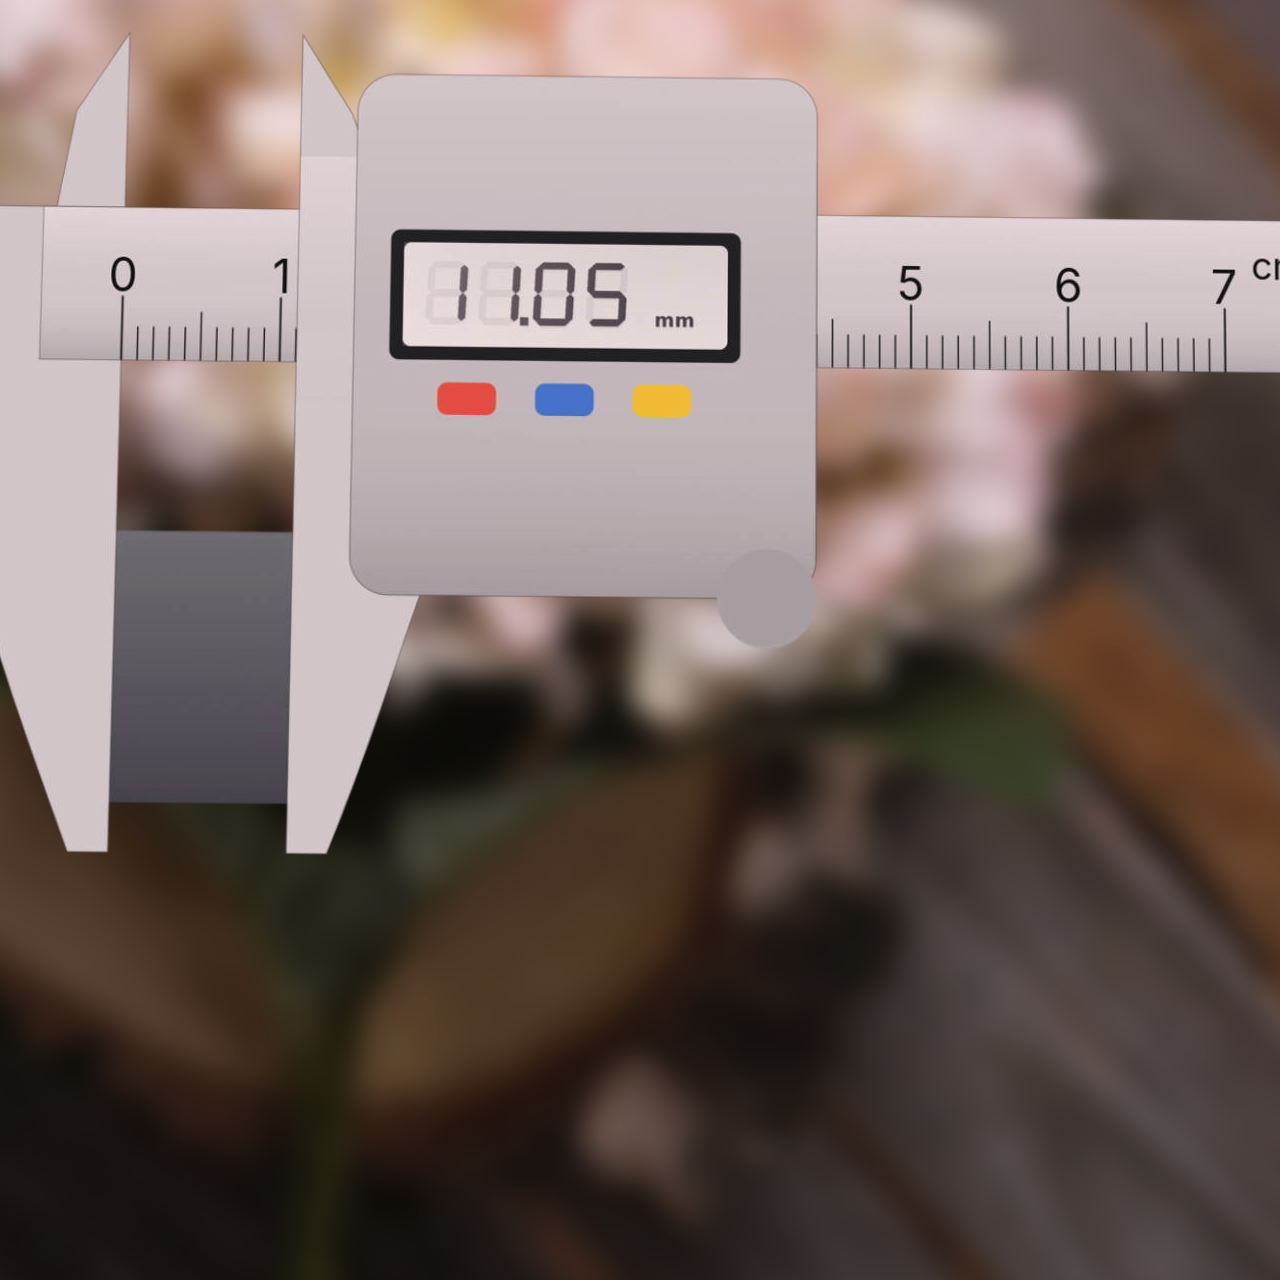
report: 11.05 (mm)
